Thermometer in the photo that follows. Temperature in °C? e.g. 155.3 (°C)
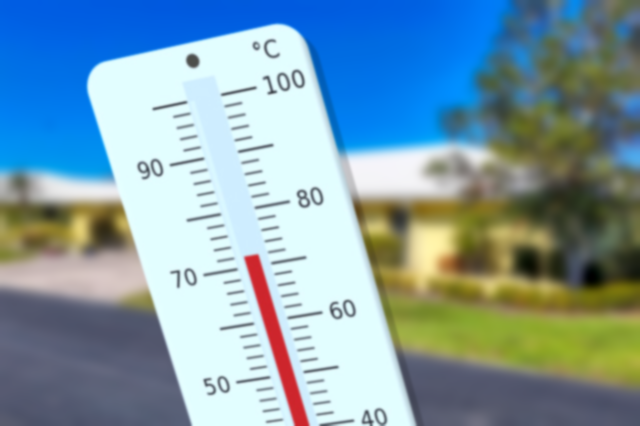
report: 72 (°C)
